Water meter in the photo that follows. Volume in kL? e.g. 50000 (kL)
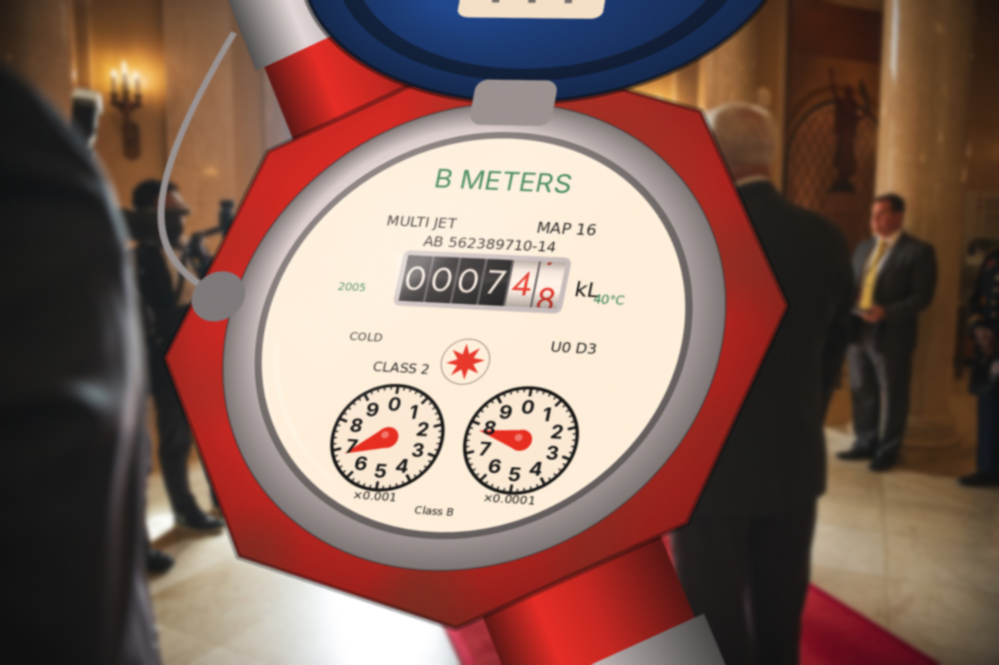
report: 7.4767 (kL)
